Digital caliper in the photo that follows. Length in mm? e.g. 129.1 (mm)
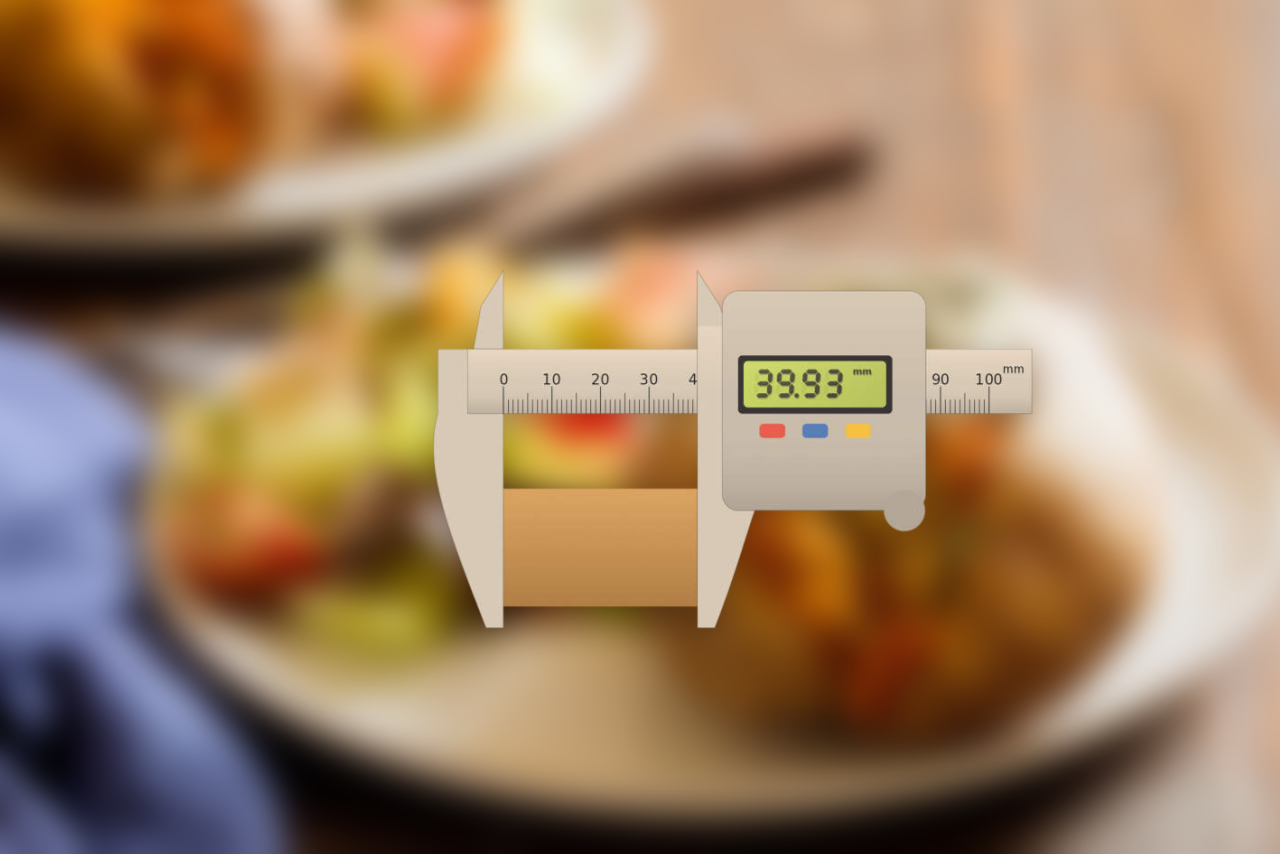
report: 39.93 (mm)
